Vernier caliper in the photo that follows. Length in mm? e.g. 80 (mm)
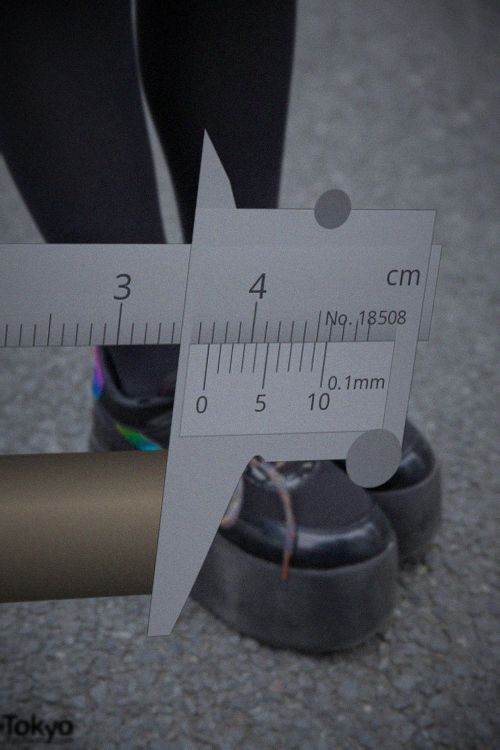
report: 36.8 (mm)
